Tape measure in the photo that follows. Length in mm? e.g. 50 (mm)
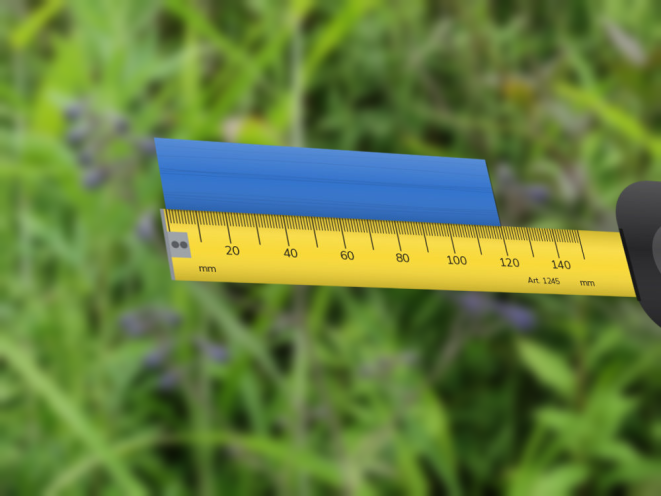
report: 120 (mm)
